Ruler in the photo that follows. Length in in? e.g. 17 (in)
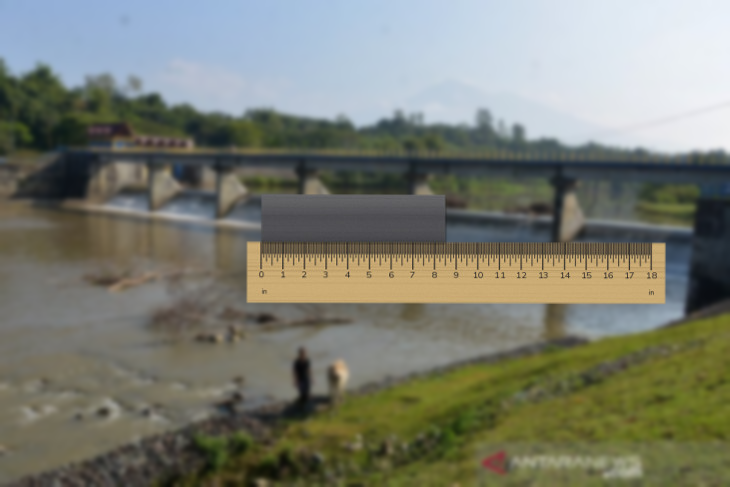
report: 8.5 (in)
